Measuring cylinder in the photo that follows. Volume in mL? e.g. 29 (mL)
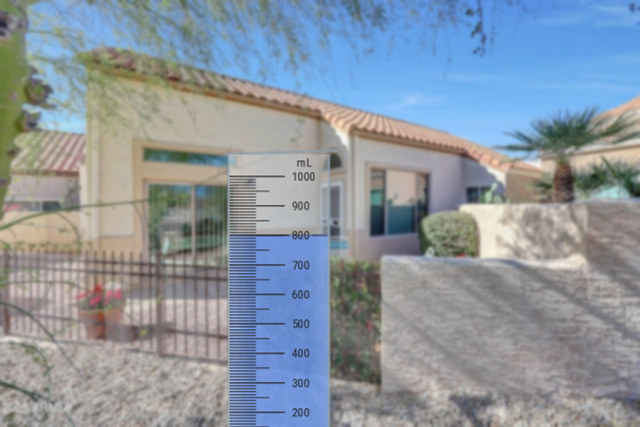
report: 800 (mL)
